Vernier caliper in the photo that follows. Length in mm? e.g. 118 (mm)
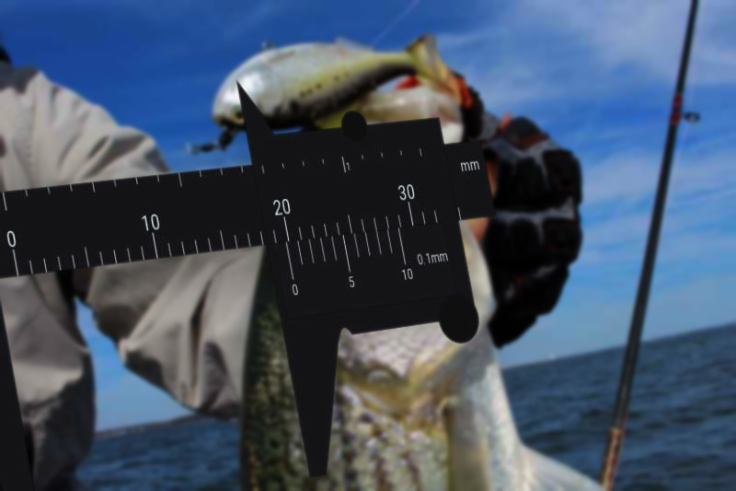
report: 19.8 (mm)
